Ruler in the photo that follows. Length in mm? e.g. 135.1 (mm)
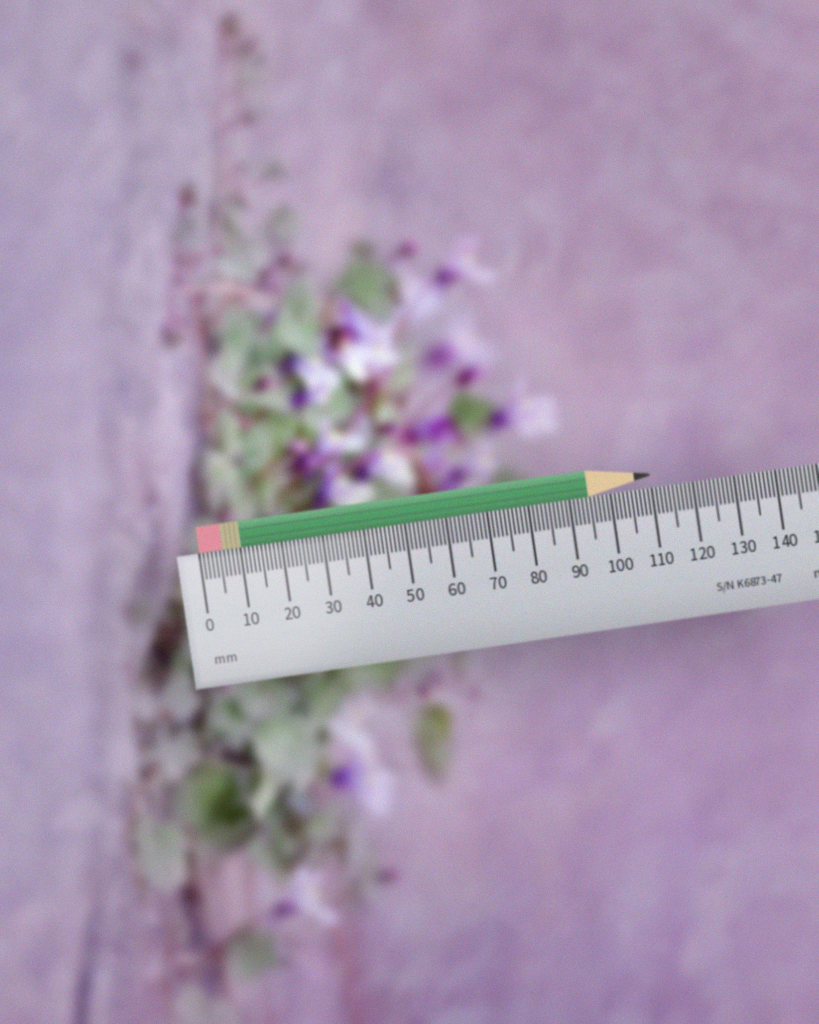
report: 110 (mm)
